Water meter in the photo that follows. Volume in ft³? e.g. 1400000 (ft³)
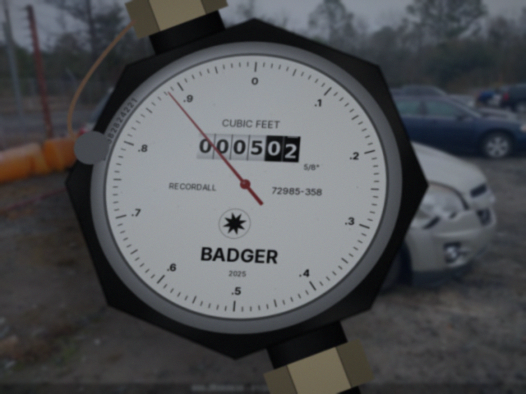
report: 501.88 (ft³)
